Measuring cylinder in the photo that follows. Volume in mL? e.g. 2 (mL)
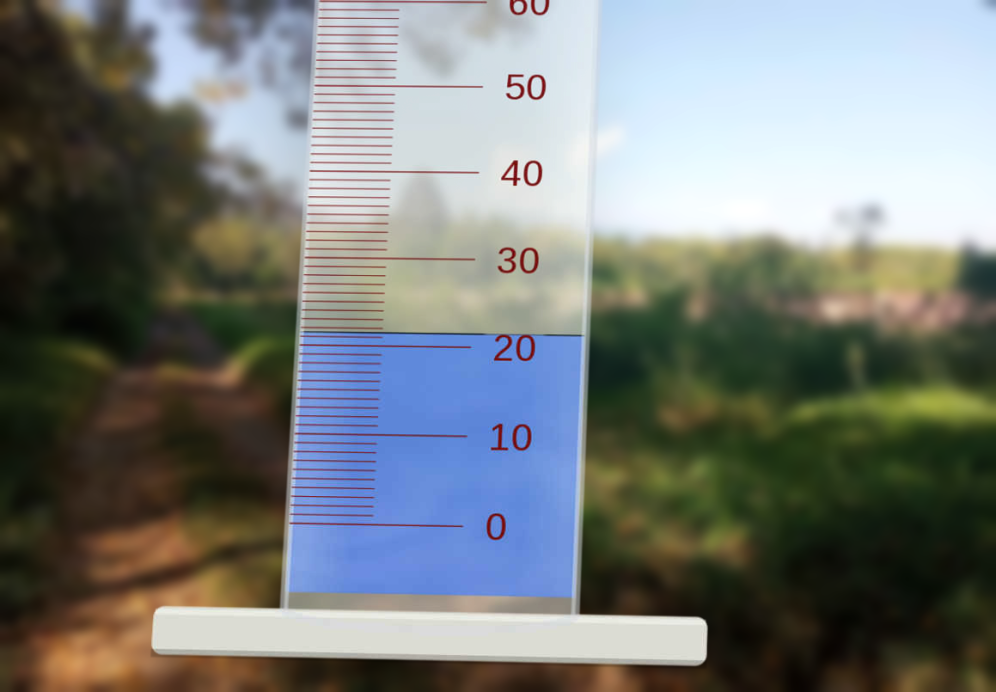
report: 21.5 (mL)
